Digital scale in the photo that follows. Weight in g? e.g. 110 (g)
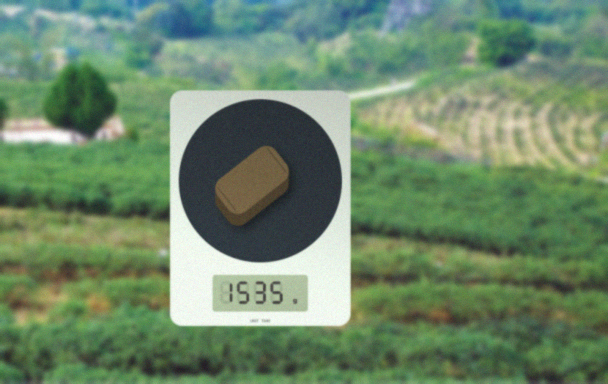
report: 1535 (g)
